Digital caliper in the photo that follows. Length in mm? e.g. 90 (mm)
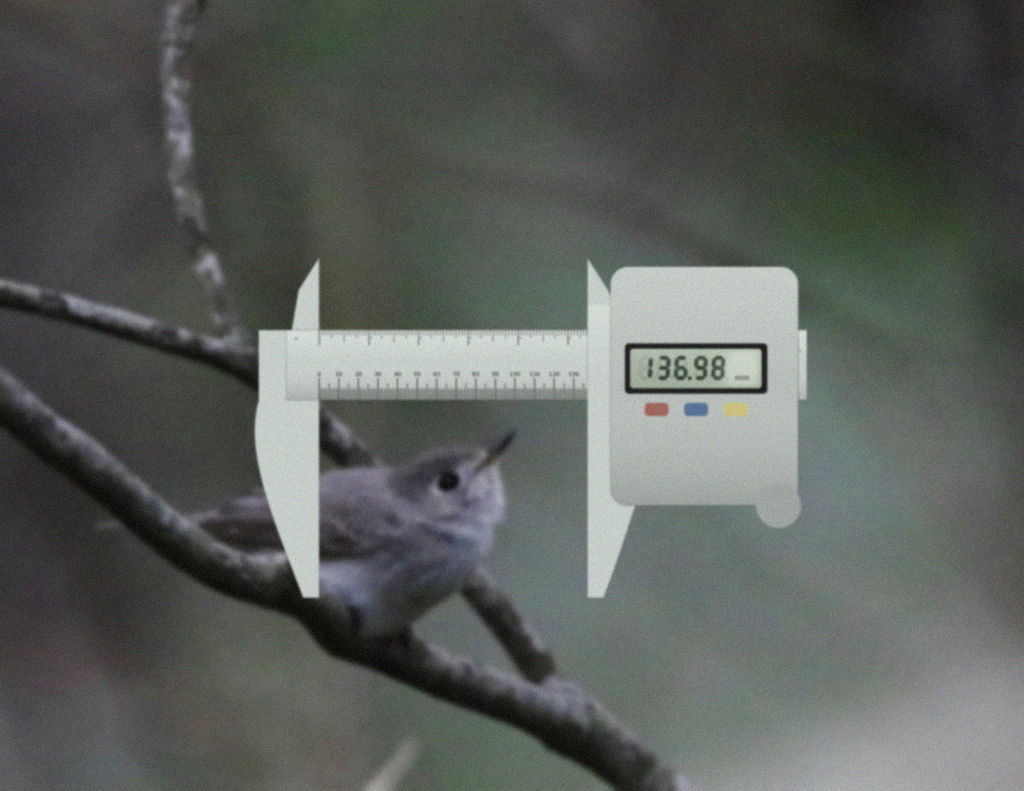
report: 136.98 (mm)
